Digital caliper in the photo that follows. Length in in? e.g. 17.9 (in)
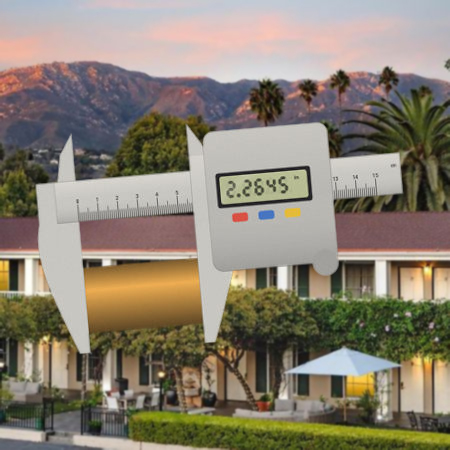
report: 2.2645 (in)
